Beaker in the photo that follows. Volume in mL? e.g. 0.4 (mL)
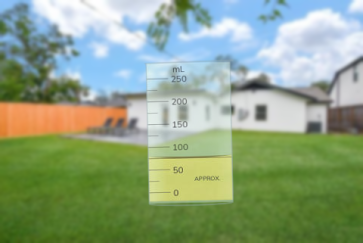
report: 75 (mL)
